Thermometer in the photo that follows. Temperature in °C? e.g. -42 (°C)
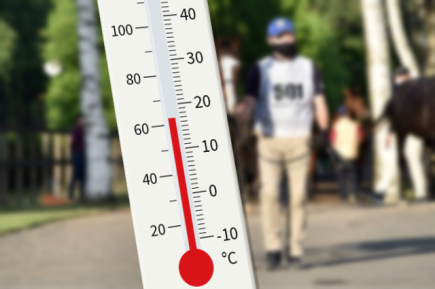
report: 17 (°C)
